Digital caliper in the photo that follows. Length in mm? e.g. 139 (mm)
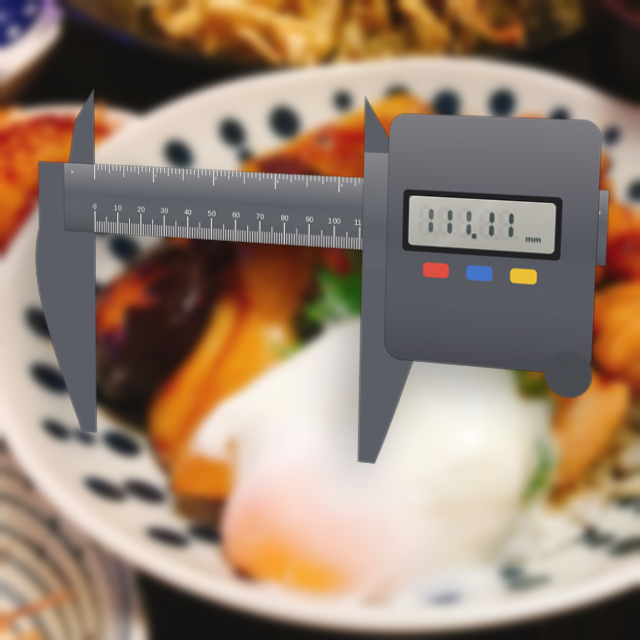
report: 111.11 (mm)
